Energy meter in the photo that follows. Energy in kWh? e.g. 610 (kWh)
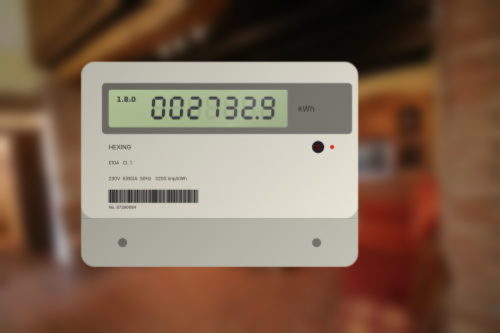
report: 2732.9 (kWh)
